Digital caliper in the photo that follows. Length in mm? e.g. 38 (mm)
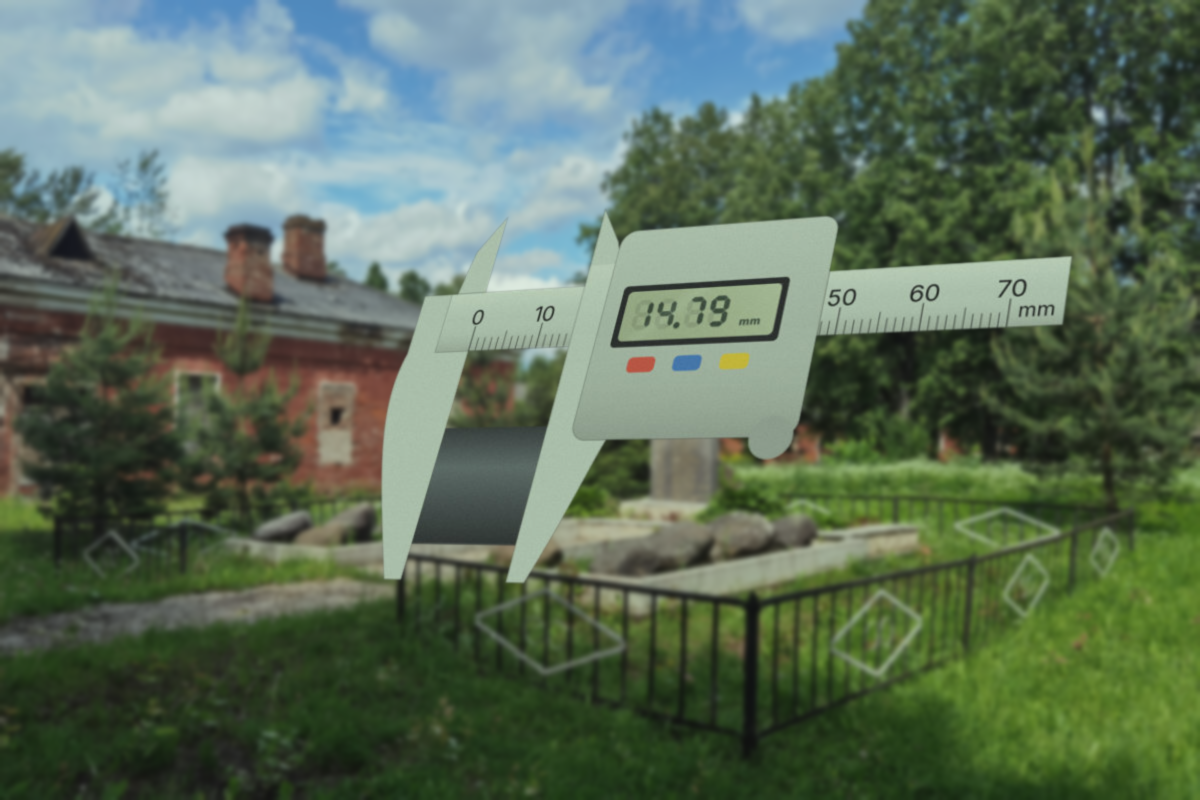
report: 14.79 (mm)
